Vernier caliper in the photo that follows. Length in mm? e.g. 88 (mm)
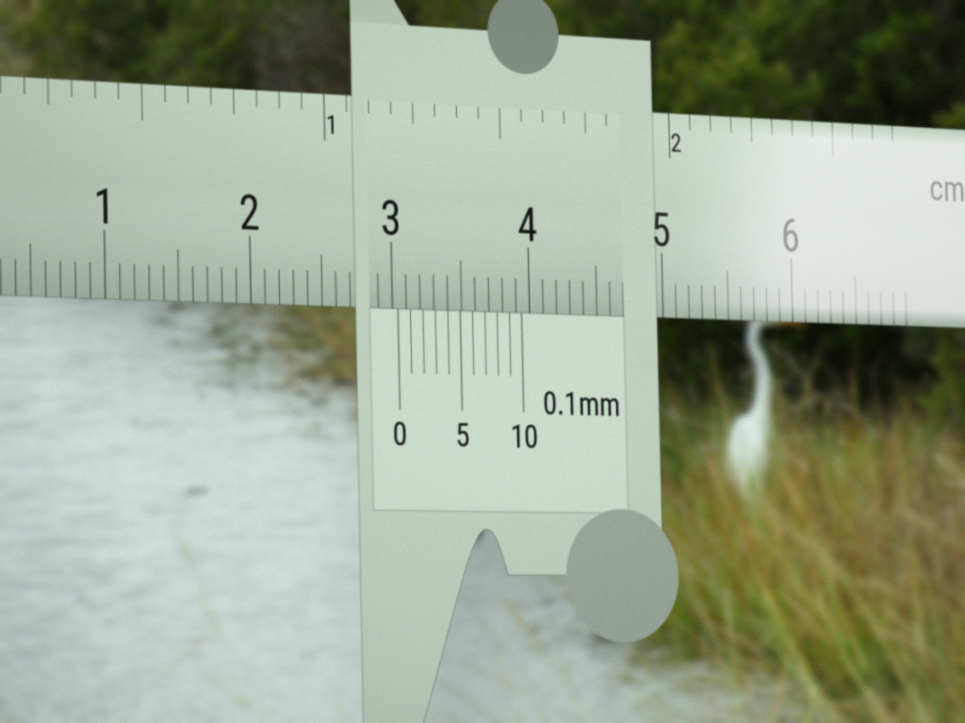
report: 30.4 (mm)
